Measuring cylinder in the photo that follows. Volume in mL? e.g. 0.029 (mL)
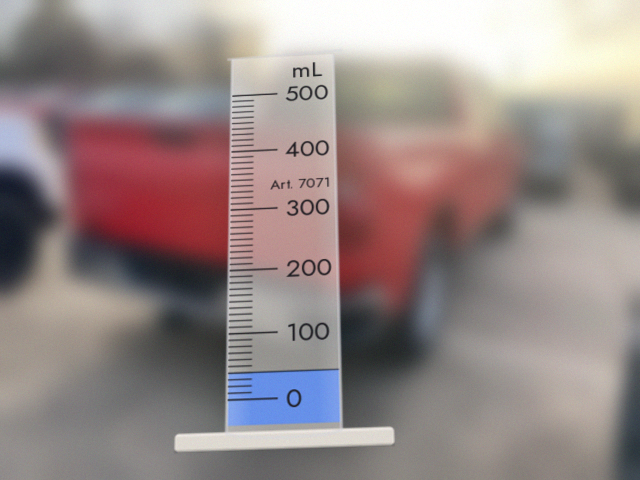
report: 40 (mL)
